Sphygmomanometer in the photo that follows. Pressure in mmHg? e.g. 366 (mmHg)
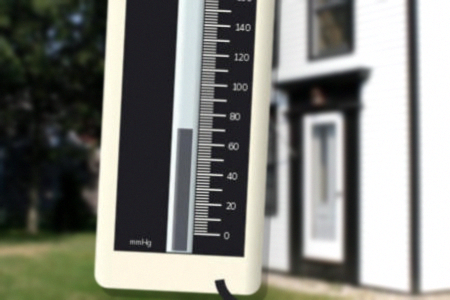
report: 70 (mmHg)
